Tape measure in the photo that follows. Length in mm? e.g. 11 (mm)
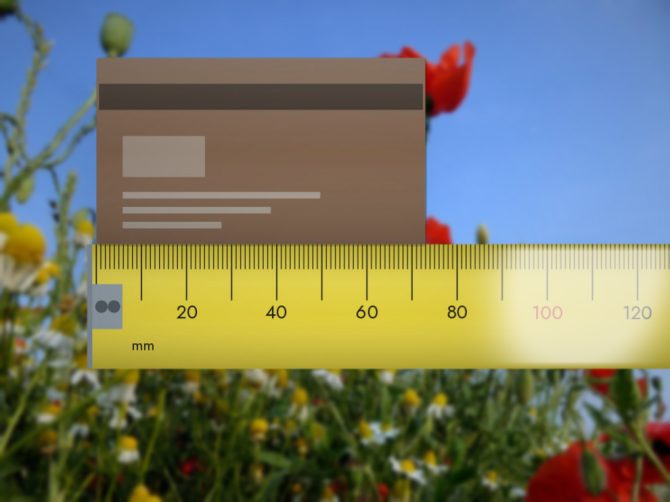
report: 73 (mm)
